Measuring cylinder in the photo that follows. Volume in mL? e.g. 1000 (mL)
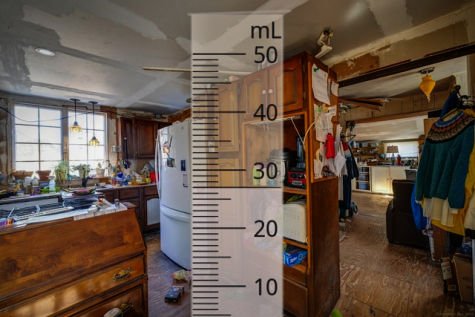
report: 27 (mL)
